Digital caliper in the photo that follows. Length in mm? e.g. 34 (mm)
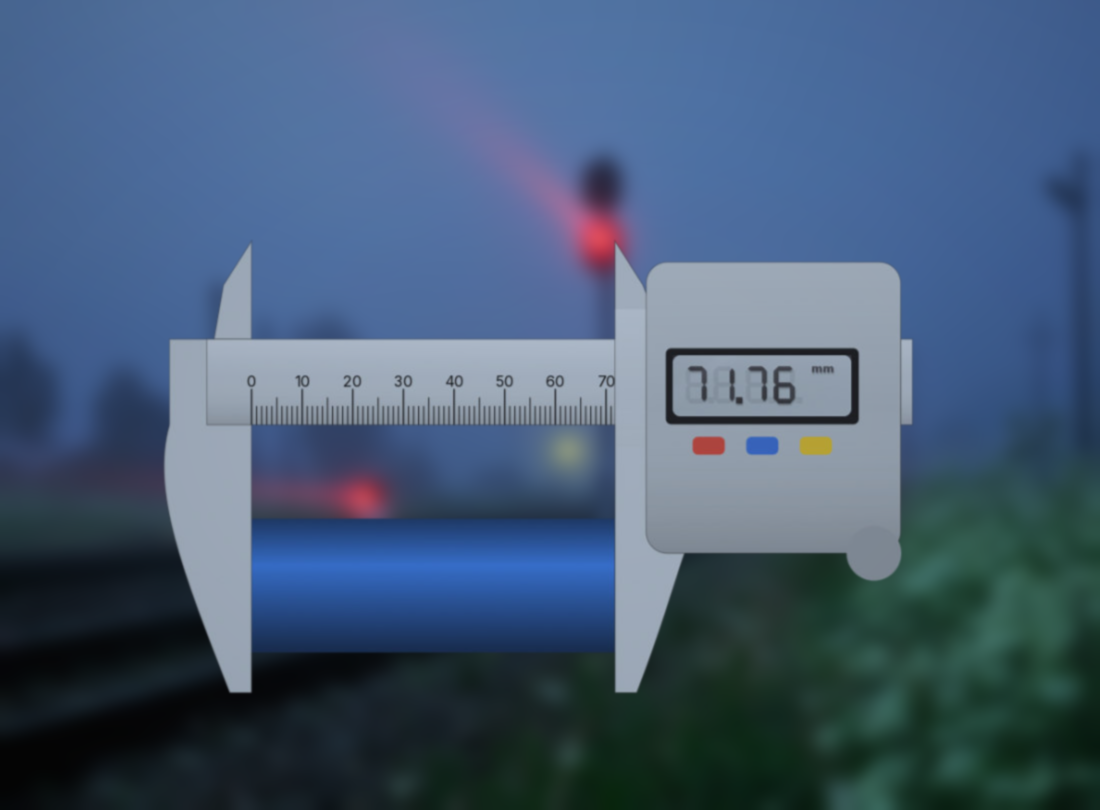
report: 71.76 (mm)
